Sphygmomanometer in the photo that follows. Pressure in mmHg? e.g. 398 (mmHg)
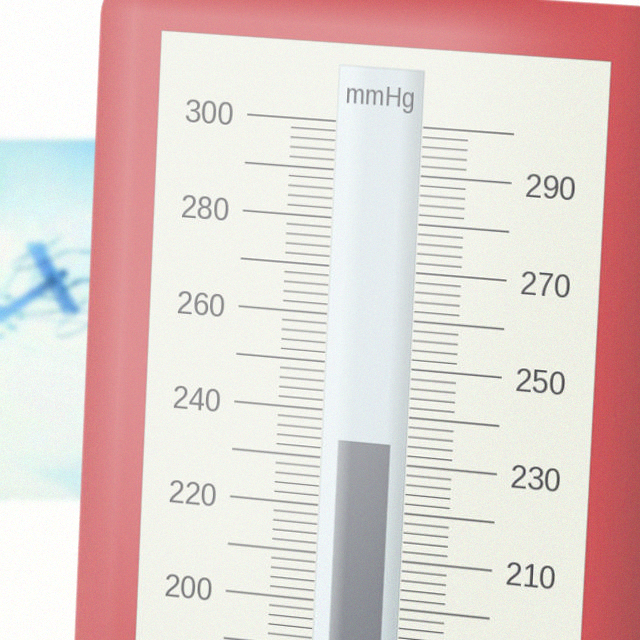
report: 234 (mmHg)
